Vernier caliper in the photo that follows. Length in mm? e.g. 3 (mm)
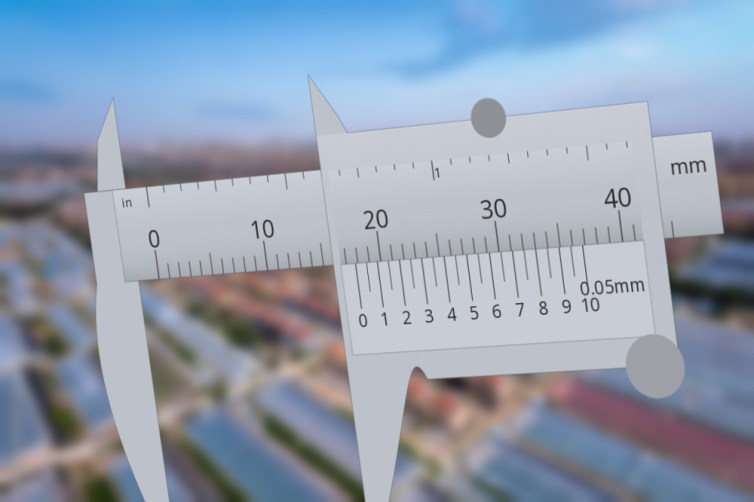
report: 17.8 (mm)
